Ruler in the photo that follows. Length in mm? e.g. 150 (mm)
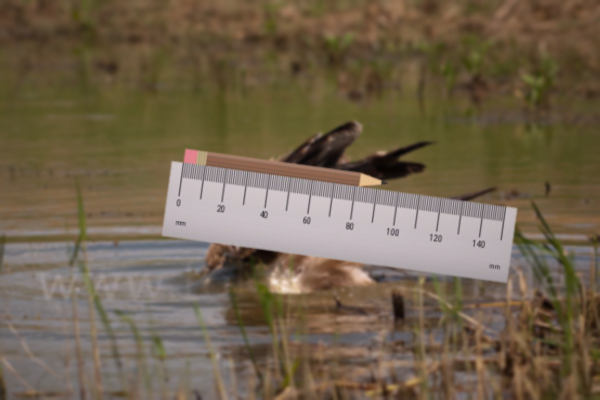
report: 95 (mm)
